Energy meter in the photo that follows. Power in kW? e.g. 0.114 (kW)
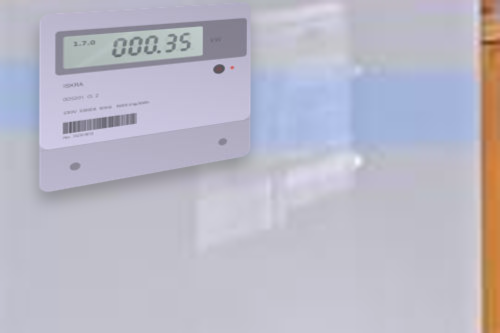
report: 0.35 (kW)
